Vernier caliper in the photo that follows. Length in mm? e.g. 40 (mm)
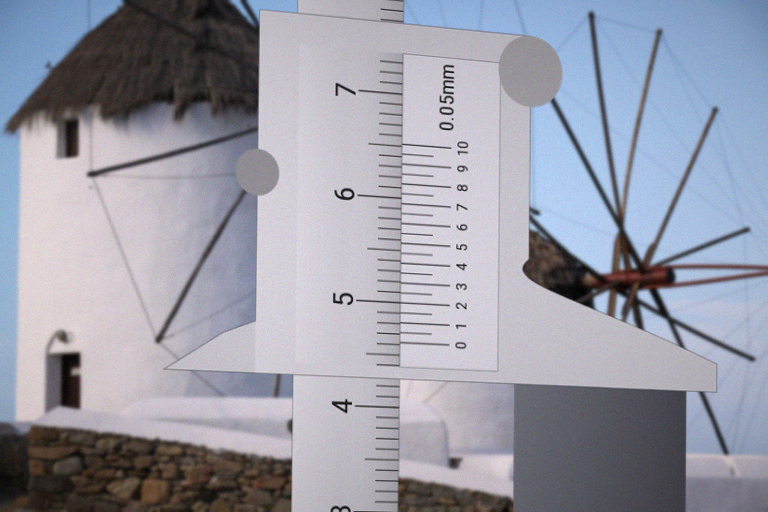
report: 46.2 (mm)
